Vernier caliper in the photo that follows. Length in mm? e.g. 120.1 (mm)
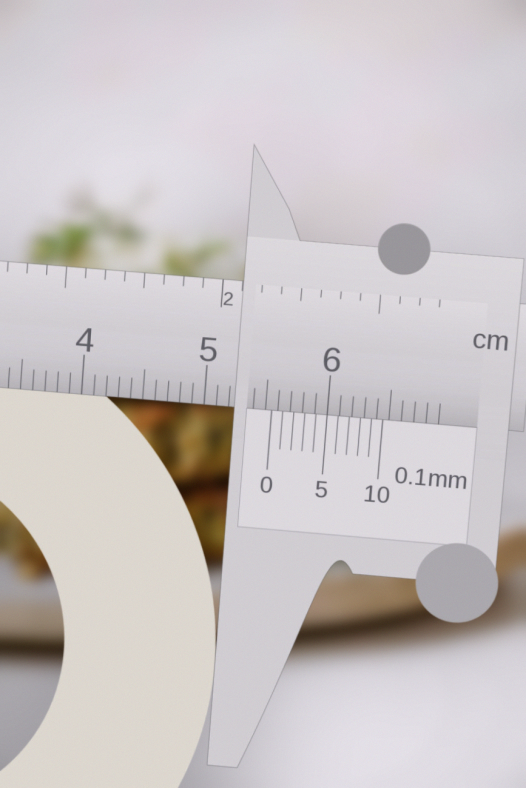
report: 55.5 (mm)
